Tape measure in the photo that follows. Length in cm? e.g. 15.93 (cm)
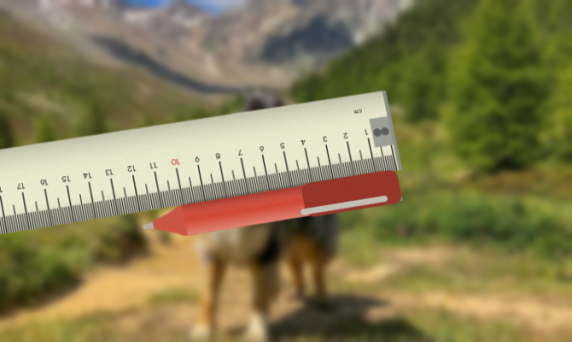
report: 12 (cm)
